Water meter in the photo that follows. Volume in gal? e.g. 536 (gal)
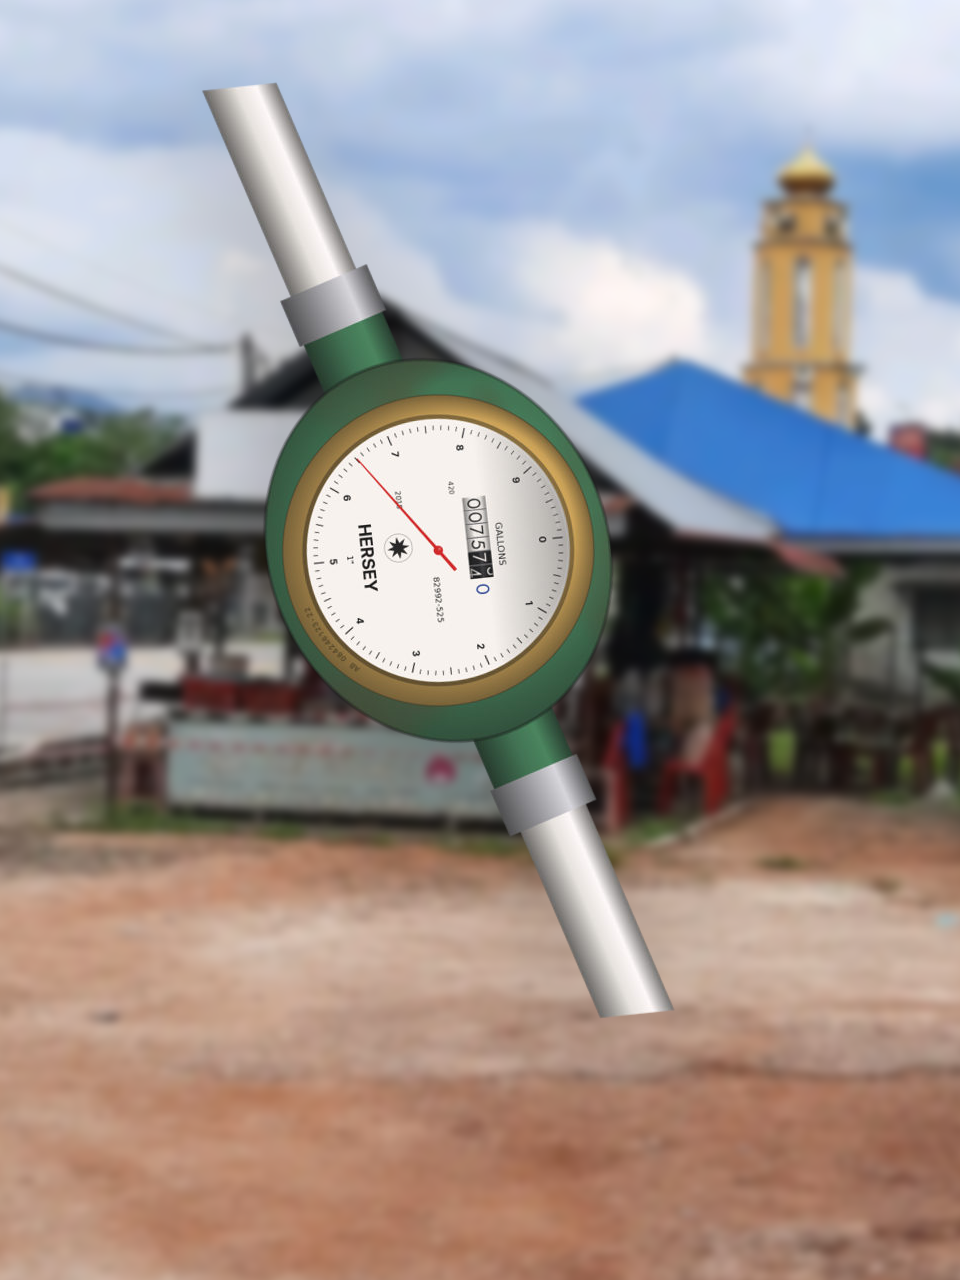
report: 75736.5 (gal)
